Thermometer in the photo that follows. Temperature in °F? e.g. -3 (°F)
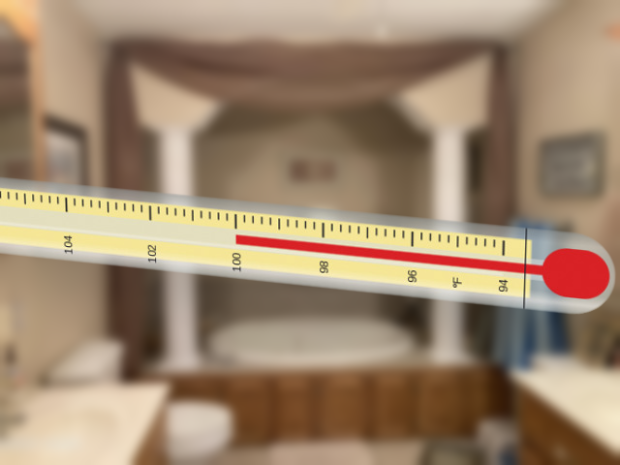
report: 100 (°F)
